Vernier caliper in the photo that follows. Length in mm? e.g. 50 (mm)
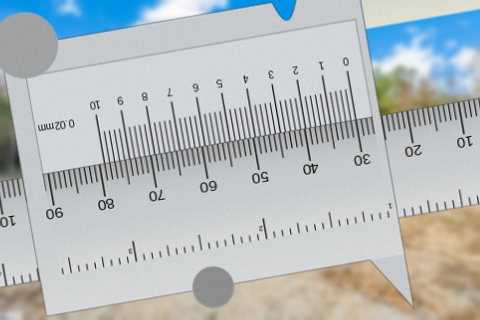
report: 30.0 (mm)
